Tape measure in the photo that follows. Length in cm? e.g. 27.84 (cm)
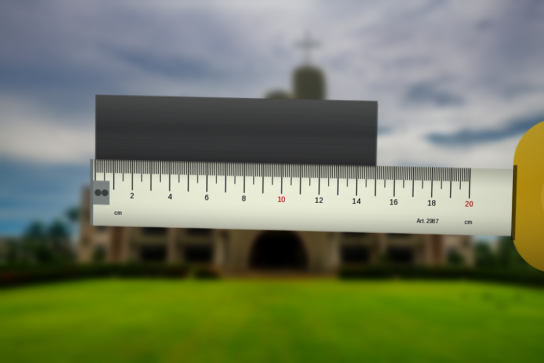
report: 15 (cm)
